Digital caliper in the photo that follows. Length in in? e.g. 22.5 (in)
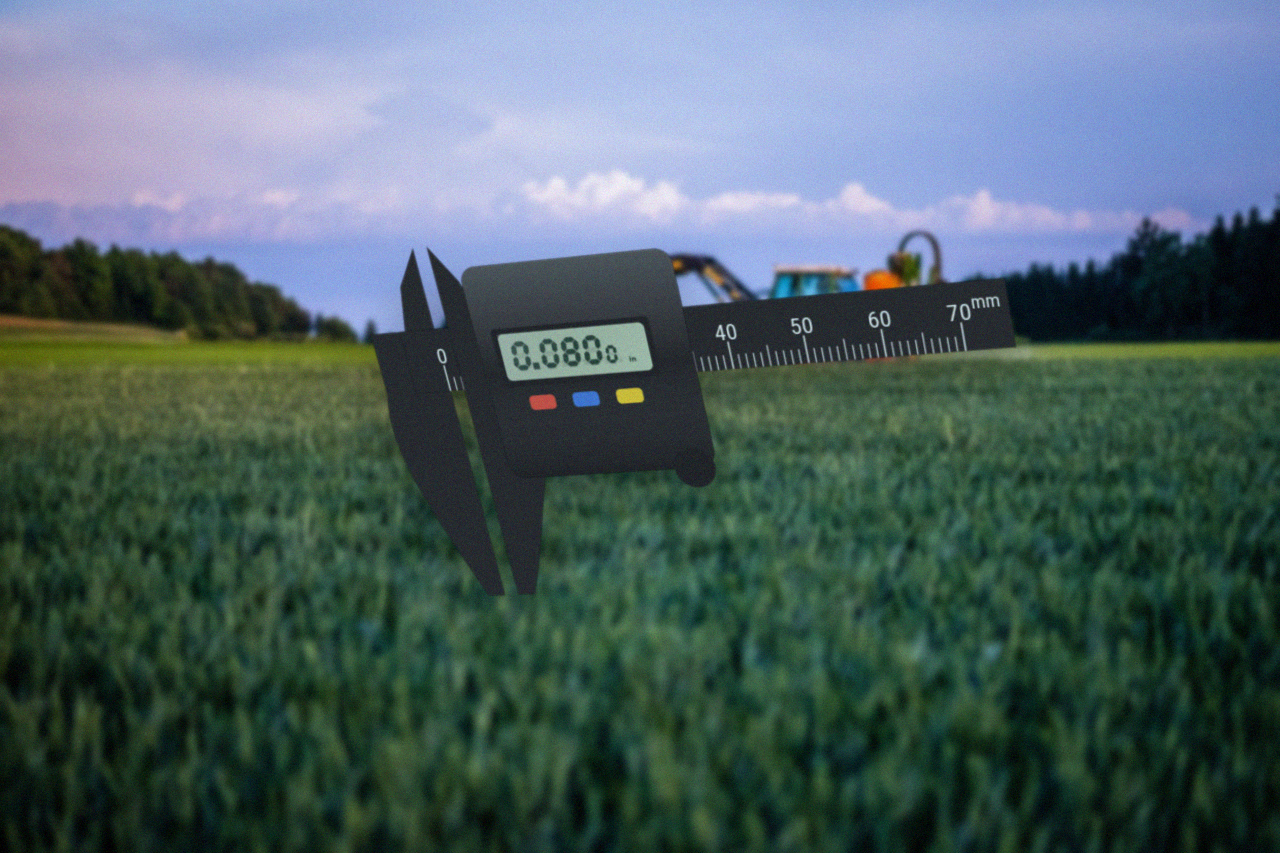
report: 0.0800 (in)
